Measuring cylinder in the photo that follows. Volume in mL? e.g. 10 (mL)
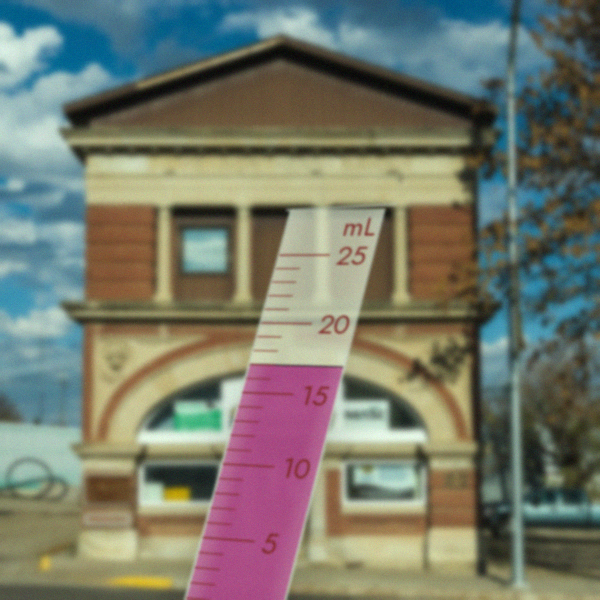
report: 17 (mL)
